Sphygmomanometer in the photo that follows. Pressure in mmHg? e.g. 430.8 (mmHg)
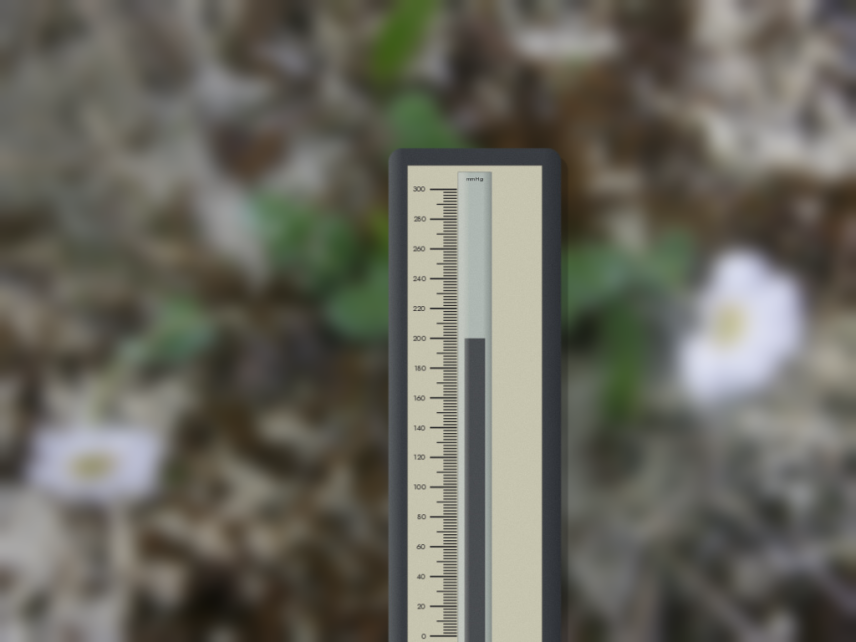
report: 200 (mmHg)
